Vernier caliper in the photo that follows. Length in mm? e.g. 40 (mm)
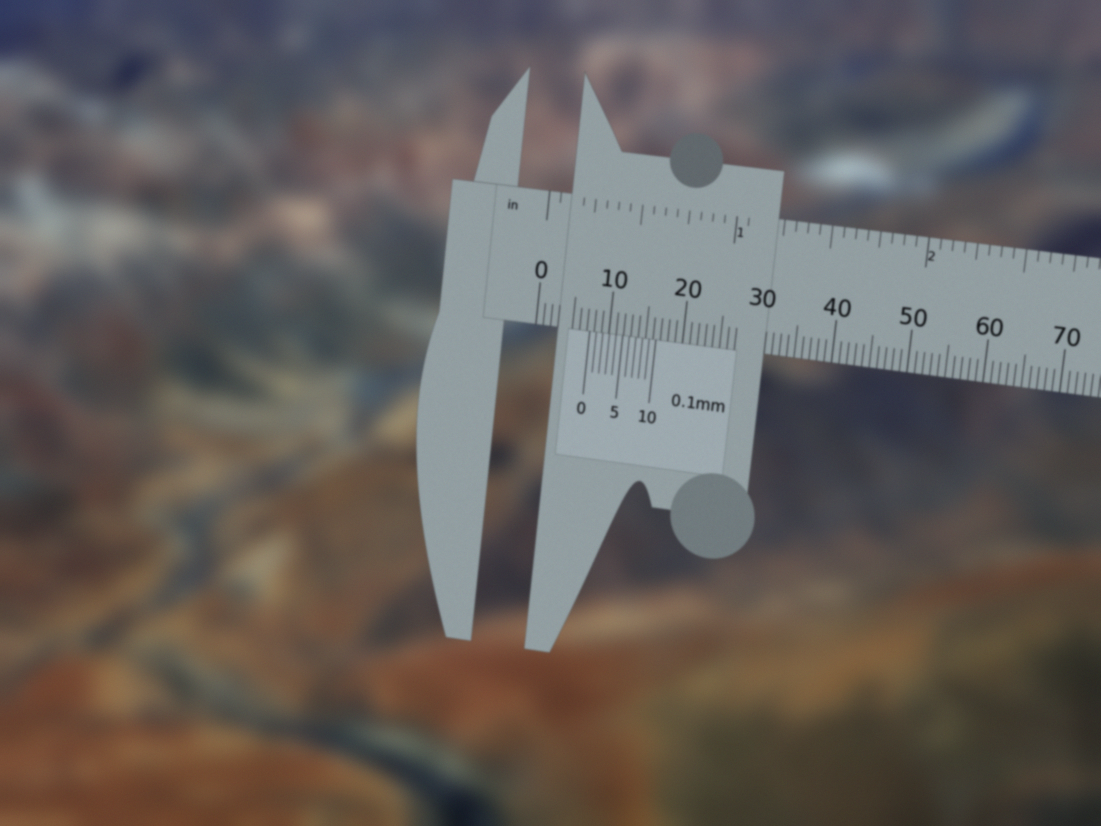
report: 7.4 (mm)
